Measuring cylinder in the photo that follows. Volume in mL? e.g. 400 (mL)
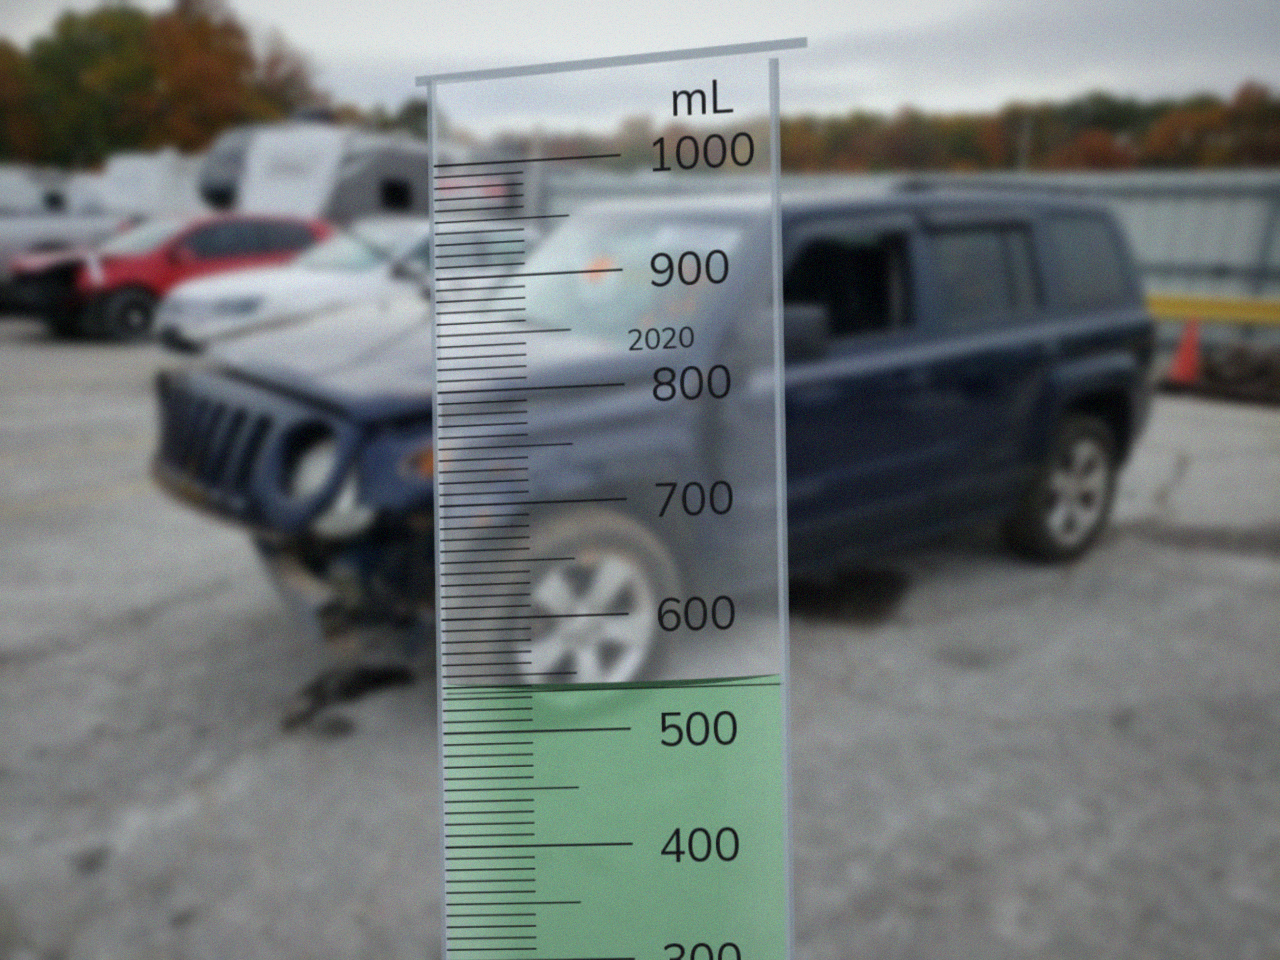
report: 535 (mL)
